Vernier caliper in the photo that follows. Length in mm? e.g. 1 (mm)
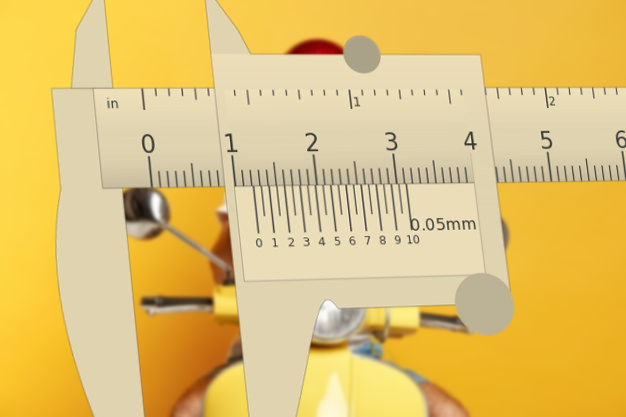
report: 12.2 (mm)
